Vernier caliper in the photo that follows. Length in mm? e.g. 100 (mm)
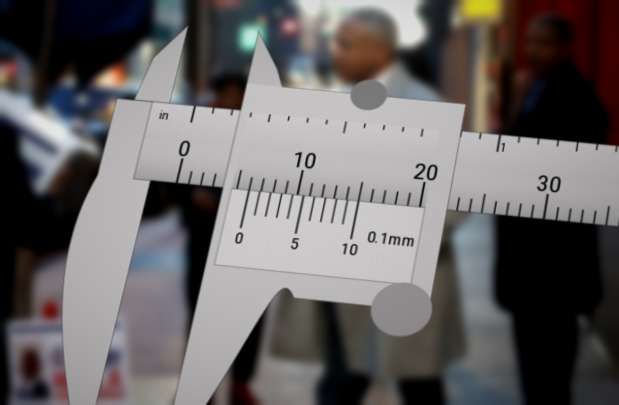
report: 6.0 (mm)
